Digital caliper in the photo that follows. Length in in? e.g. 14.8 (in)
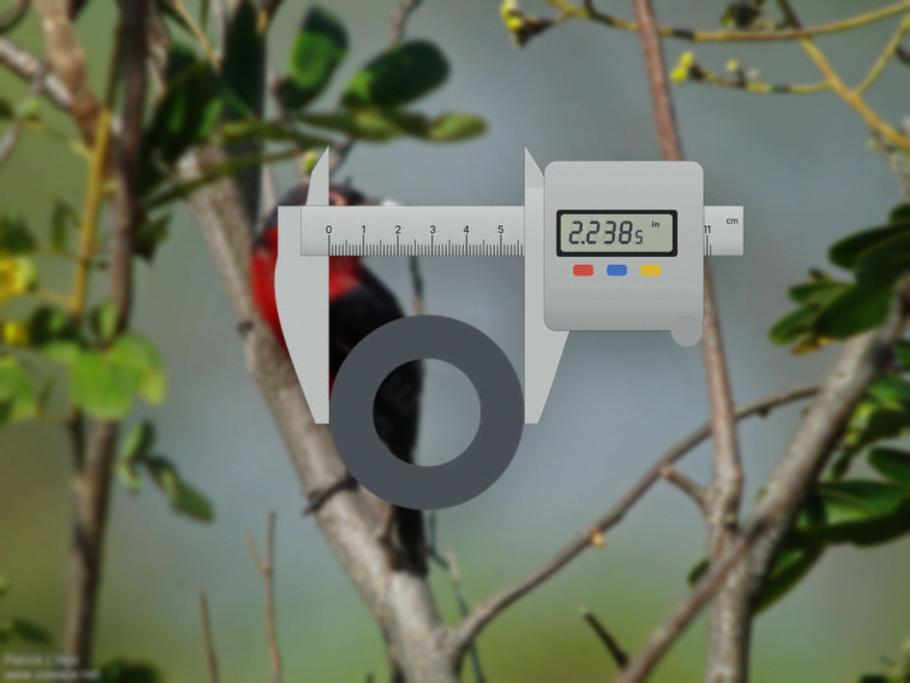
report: 2.2385 (in)
